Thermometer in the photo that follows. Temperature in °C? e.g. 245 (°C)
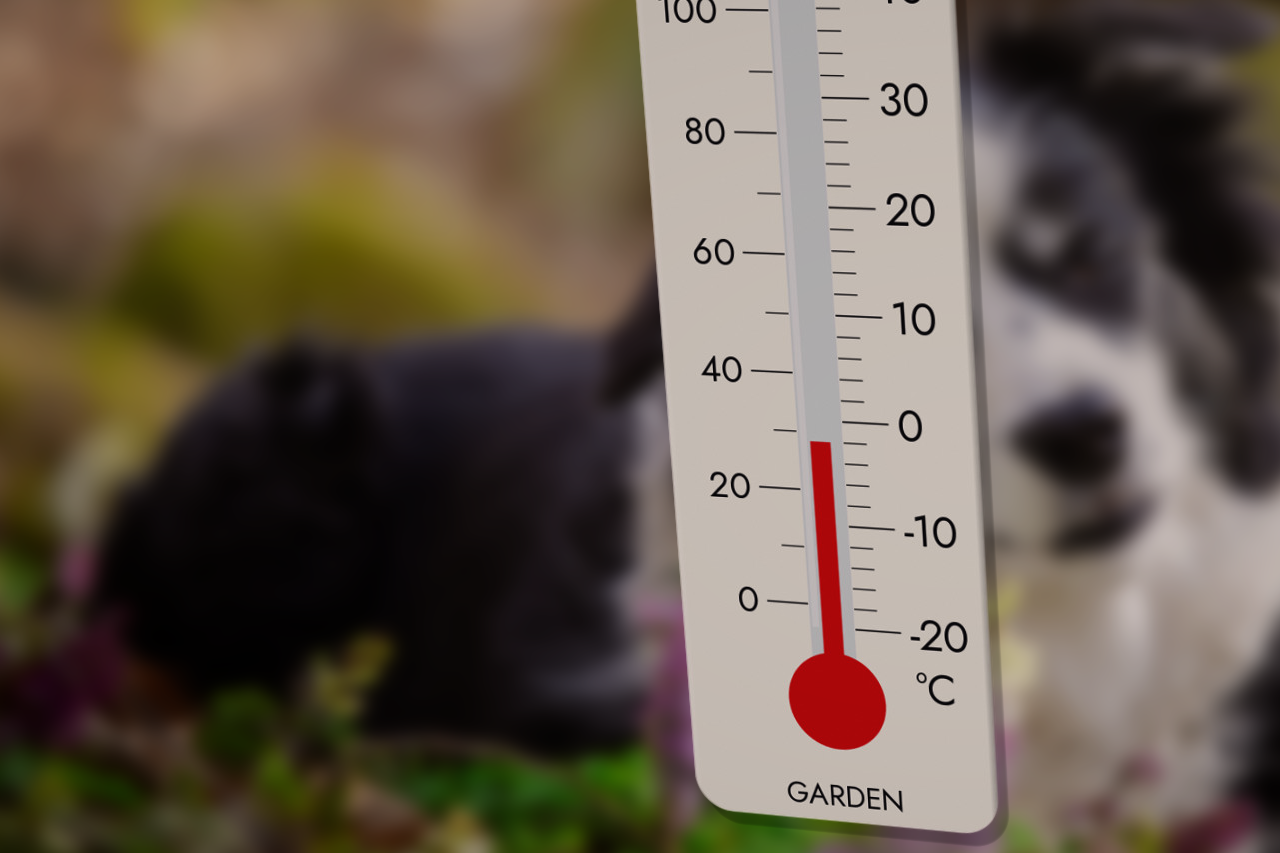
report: -2 (°C)
